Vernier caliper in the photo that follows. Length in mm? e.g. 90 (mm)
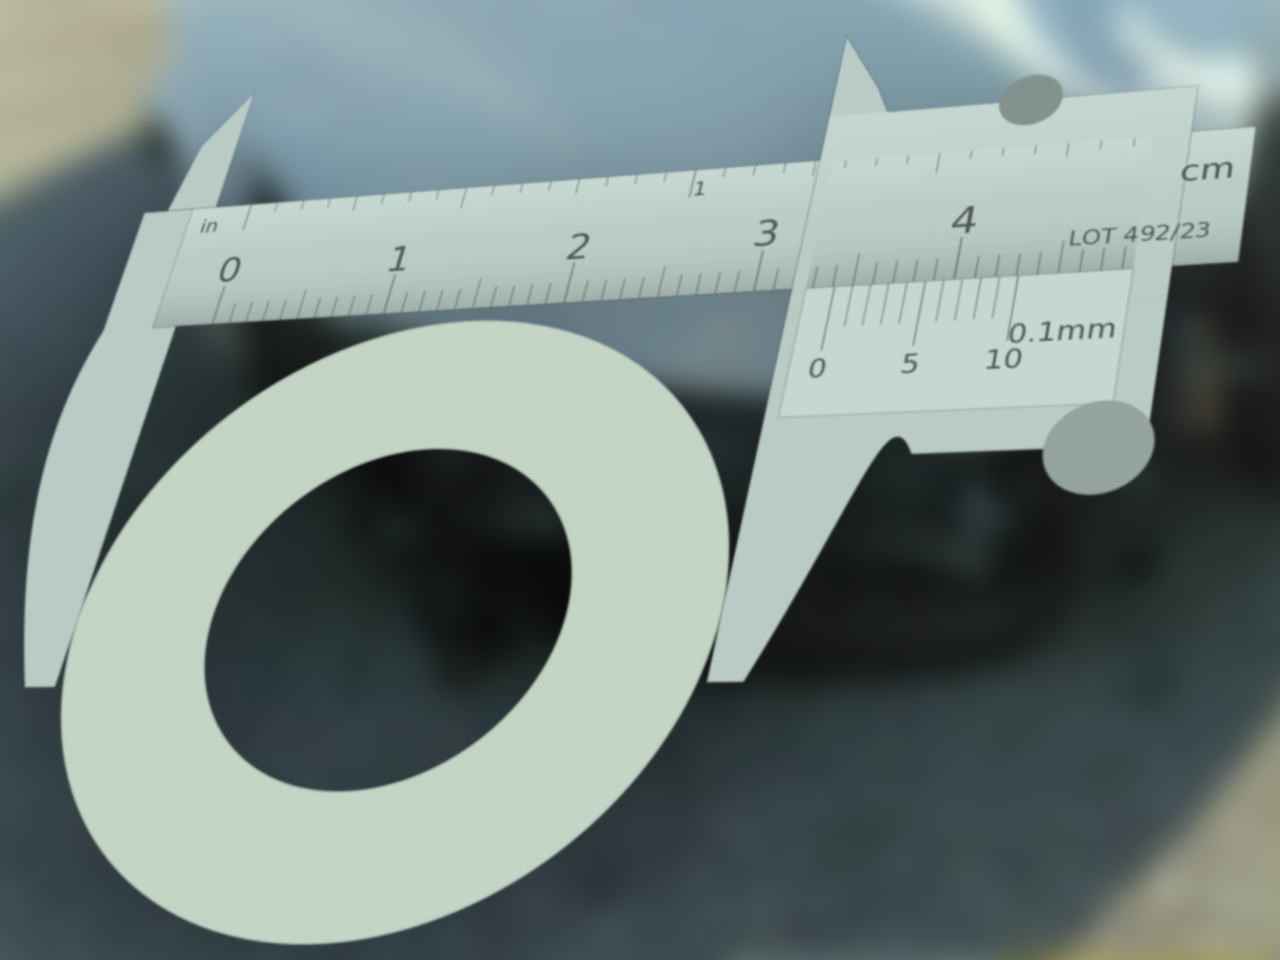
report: 34.1 (mm)
